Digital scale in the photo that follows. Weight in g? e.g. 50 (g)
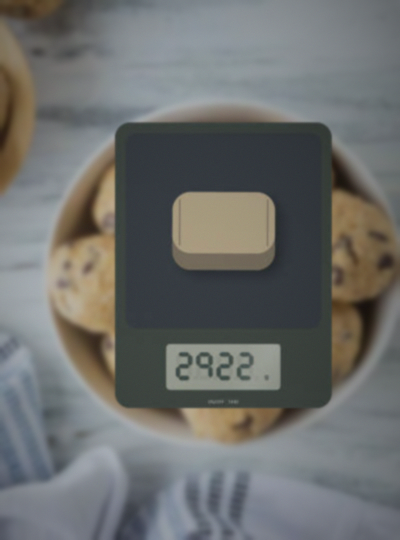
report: 2922 (g)
